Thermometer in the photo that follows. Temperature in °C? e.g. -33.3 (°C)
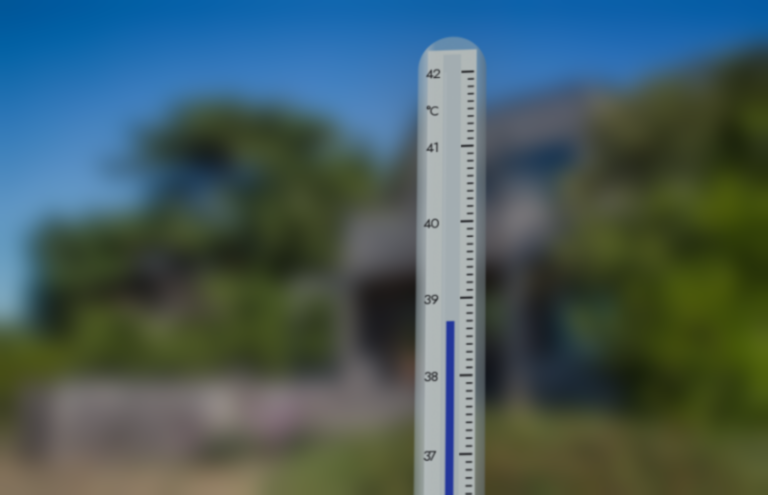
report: 38.7 (°C)
